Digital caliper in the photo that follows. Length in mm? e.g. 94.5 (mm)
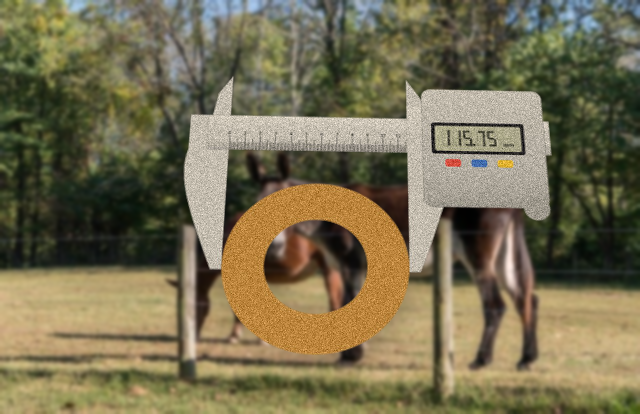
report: 115.75 (mm)
